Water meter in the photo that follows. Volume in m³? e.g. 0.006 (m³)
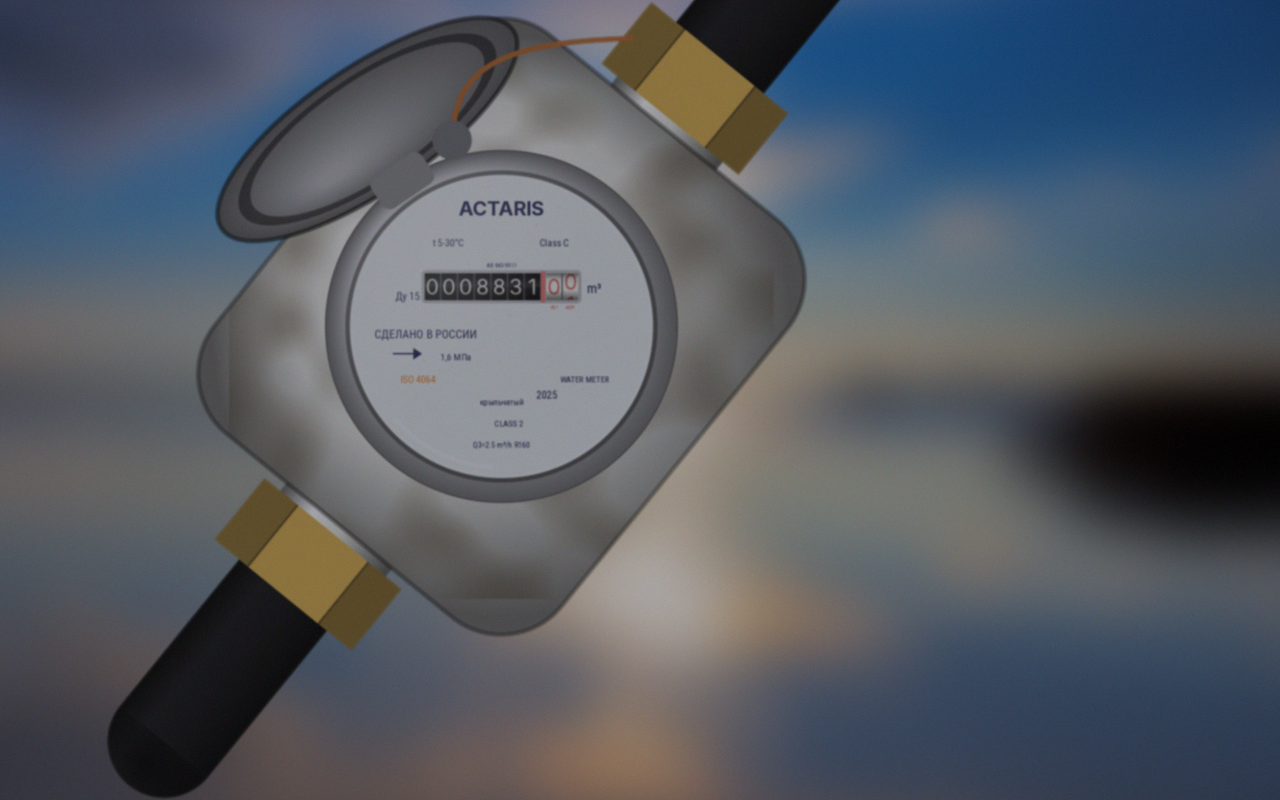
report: 8831.00 (m³)
